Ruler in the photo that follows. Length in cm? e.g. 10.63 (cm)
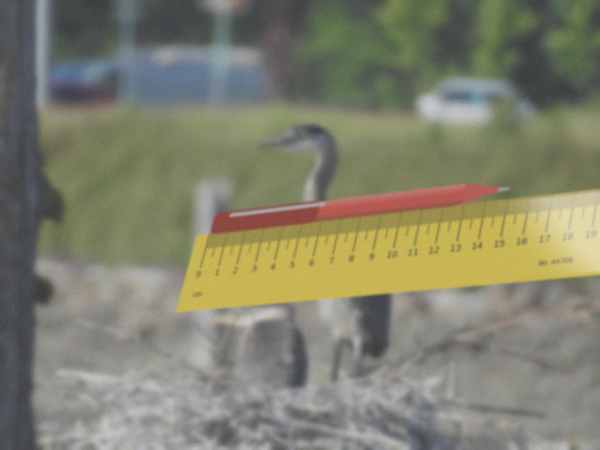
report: 15 (cm)
